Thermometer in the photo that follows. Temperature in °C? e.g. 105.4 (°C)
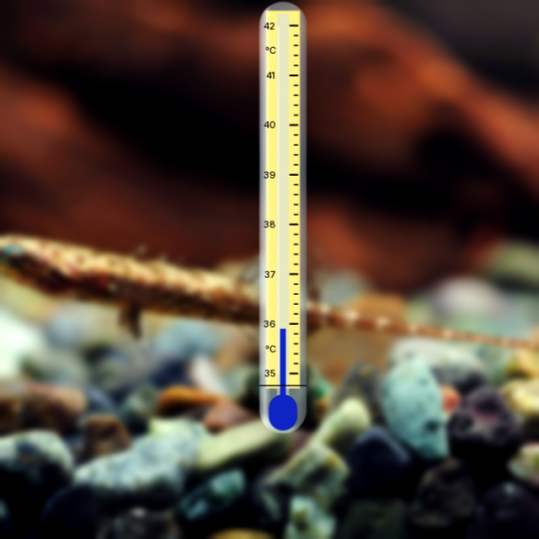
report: 35.9 (°C)
